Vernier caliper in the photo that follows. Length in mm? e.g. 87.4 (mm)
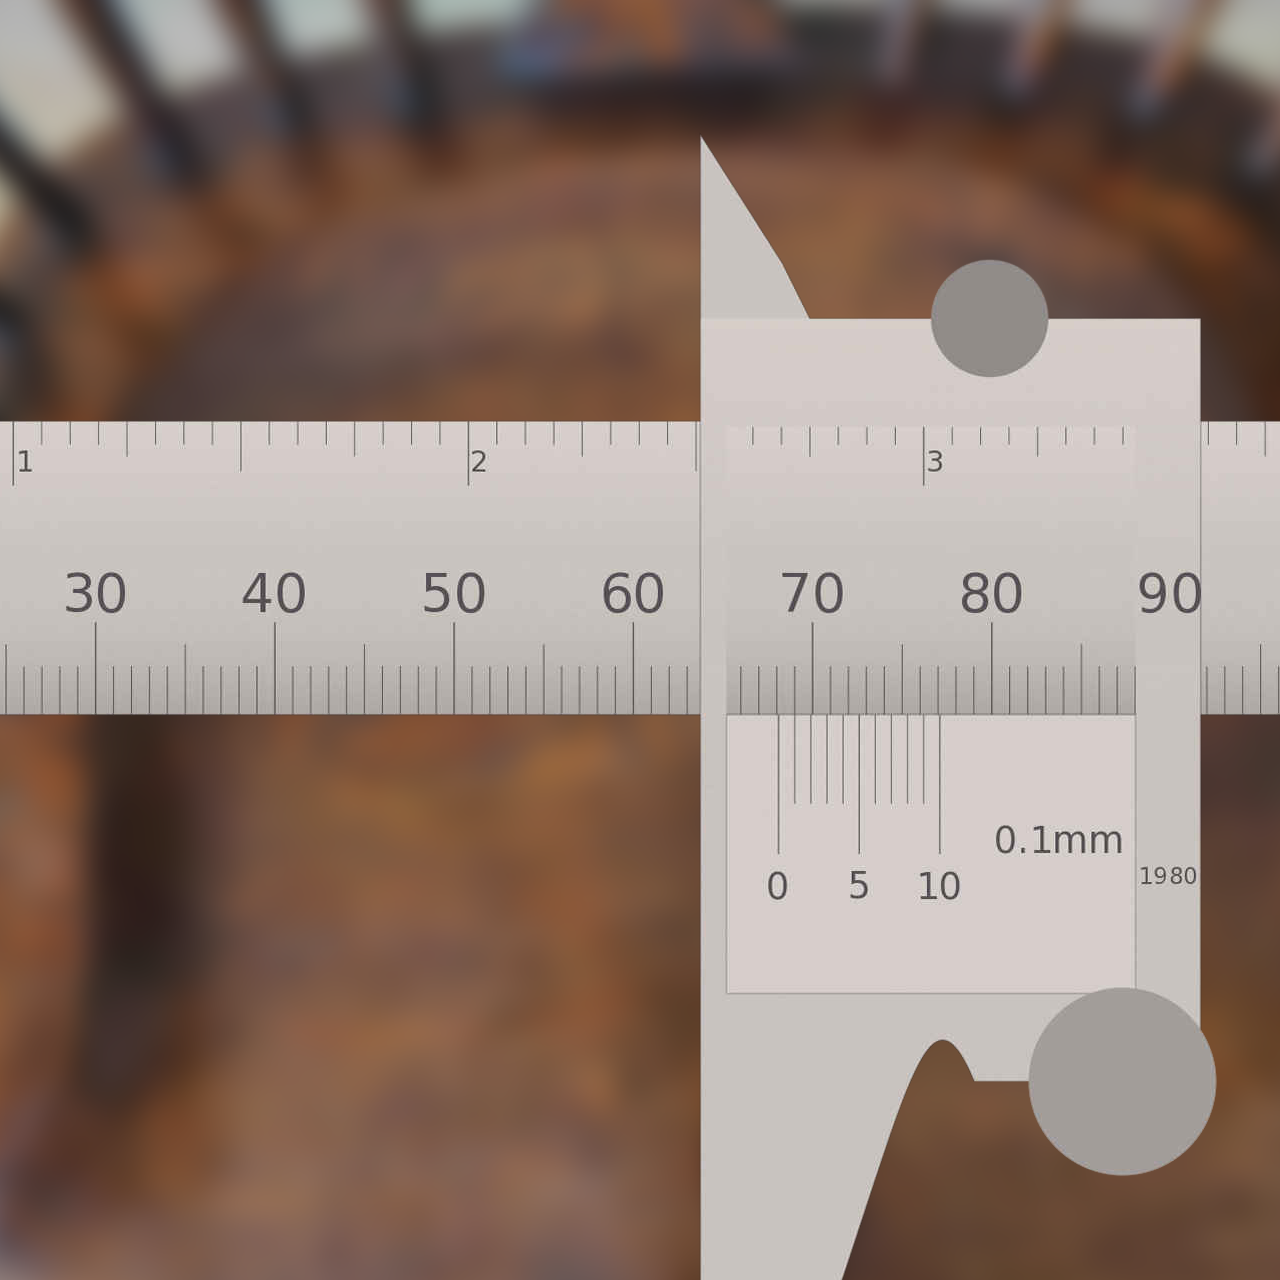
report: 68.1 (mm)
